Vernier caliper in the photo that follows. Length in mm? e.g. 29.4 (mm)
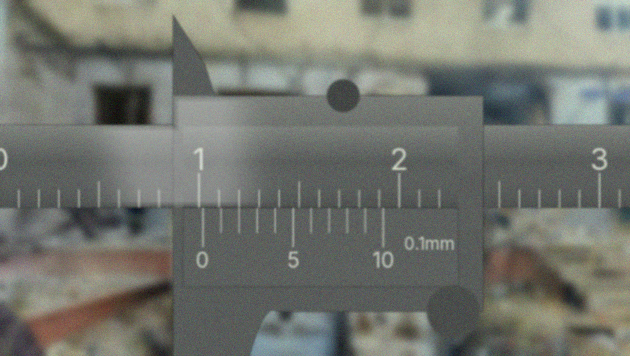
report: 10.2 (mm)
